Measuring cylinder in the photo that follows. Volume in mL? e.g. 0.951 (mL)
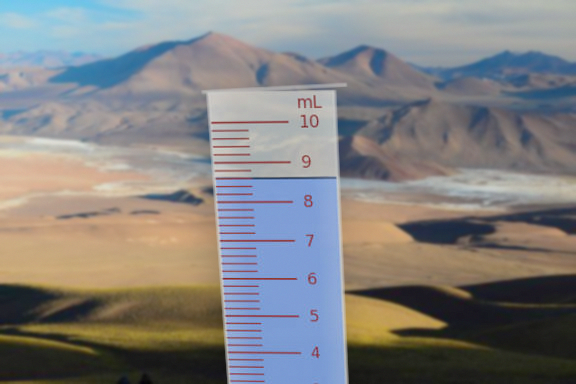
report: 8.6 (mL)
